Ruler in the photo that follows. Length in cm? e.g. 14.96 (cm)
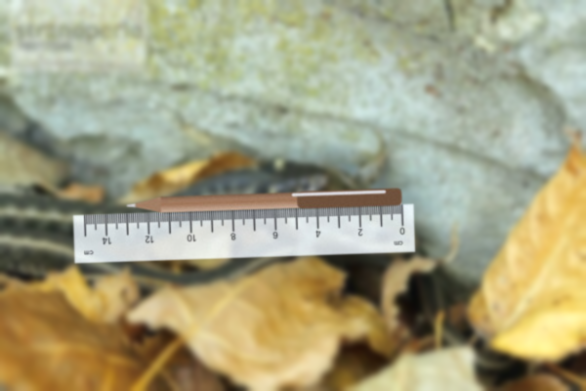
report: 13 (cm)
